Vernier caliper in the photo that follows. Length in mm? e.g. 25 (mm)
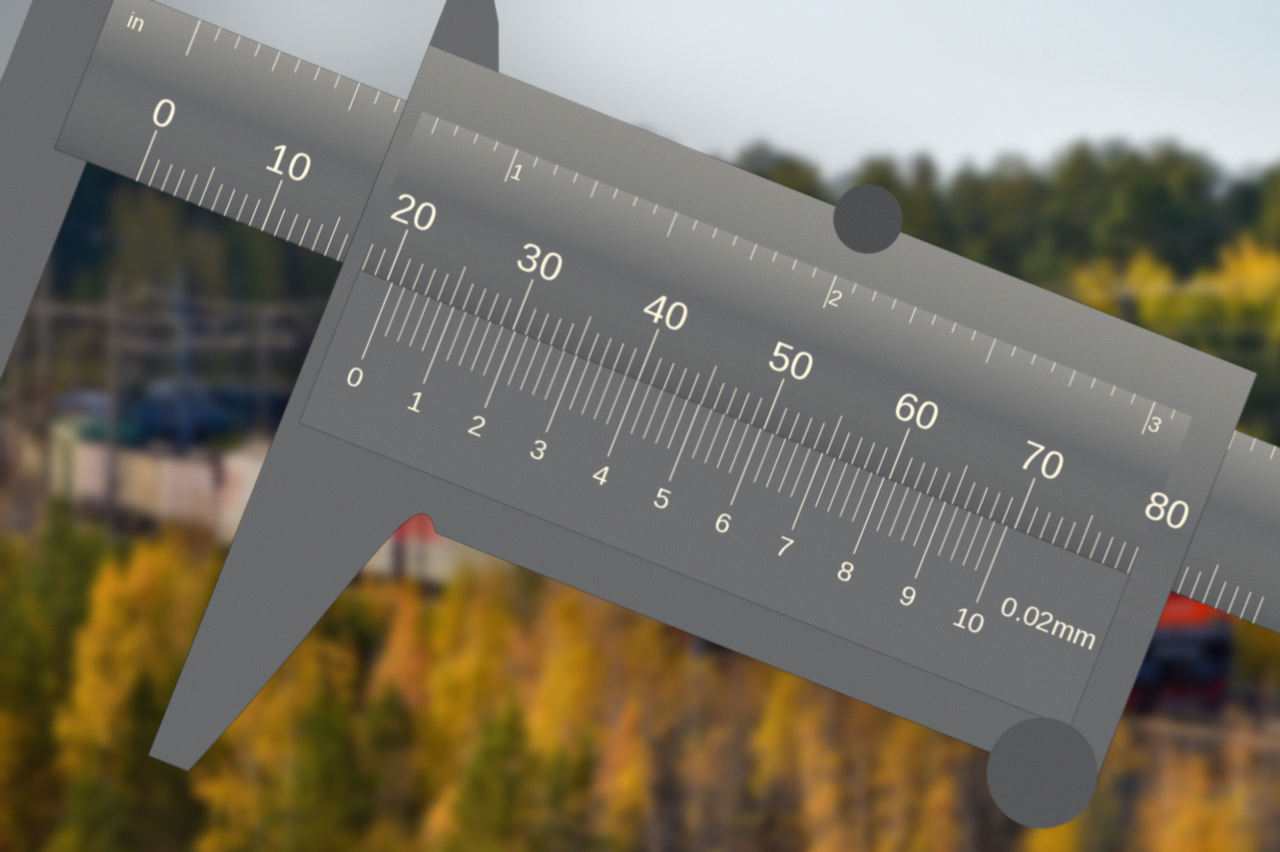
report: 20.4 (mm)
